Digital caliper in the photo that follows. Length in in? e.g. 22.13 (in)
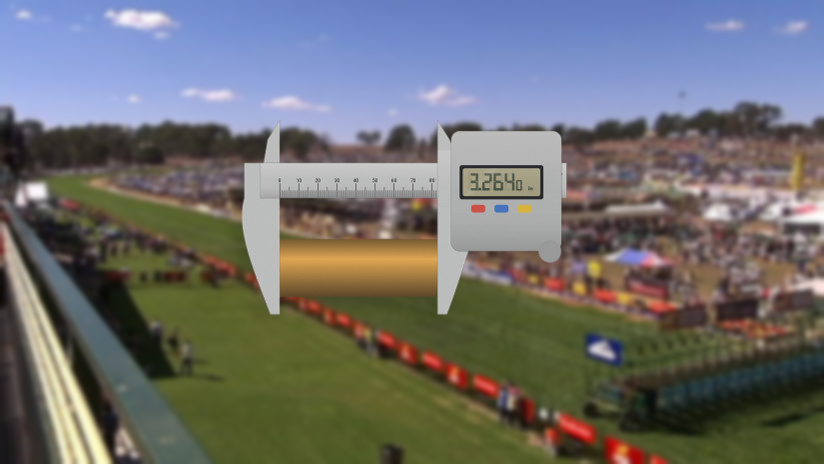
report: 3.2640 (in)
